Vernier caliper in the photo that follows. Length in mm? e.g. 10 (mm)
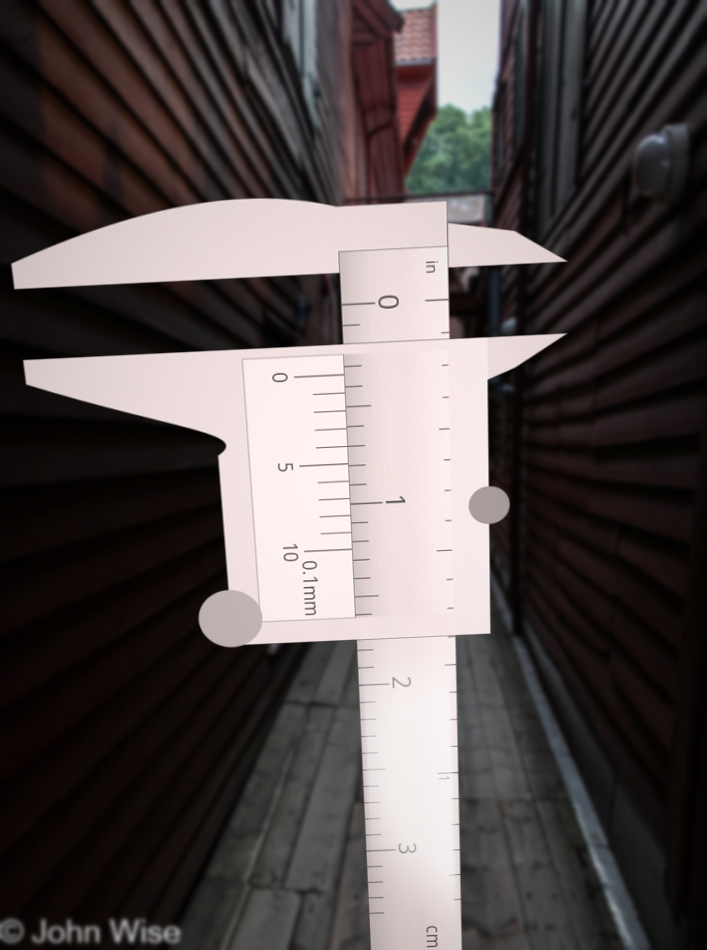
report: 3.4 (mm)
